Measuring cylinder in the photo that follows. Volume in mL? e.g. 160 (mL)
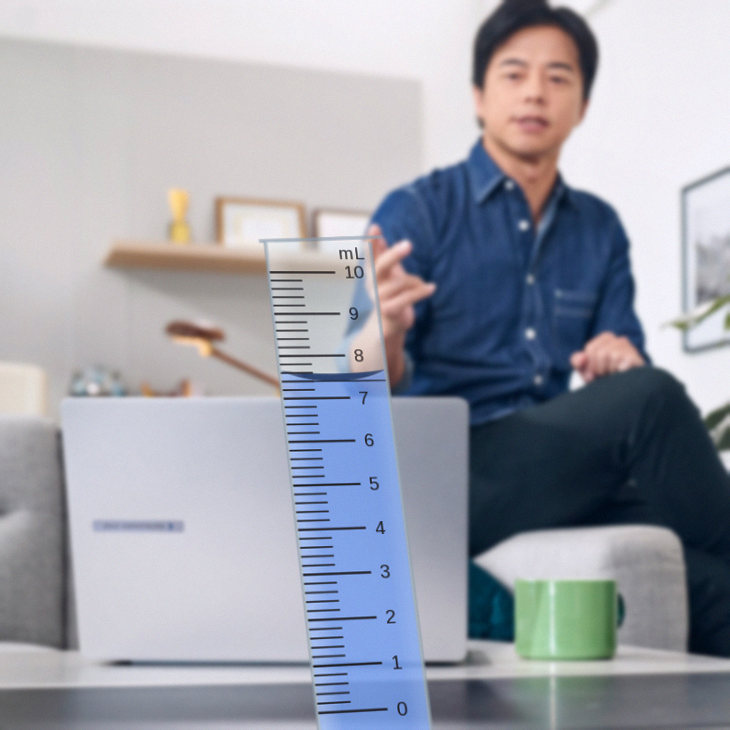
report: 7.4 (mL)
